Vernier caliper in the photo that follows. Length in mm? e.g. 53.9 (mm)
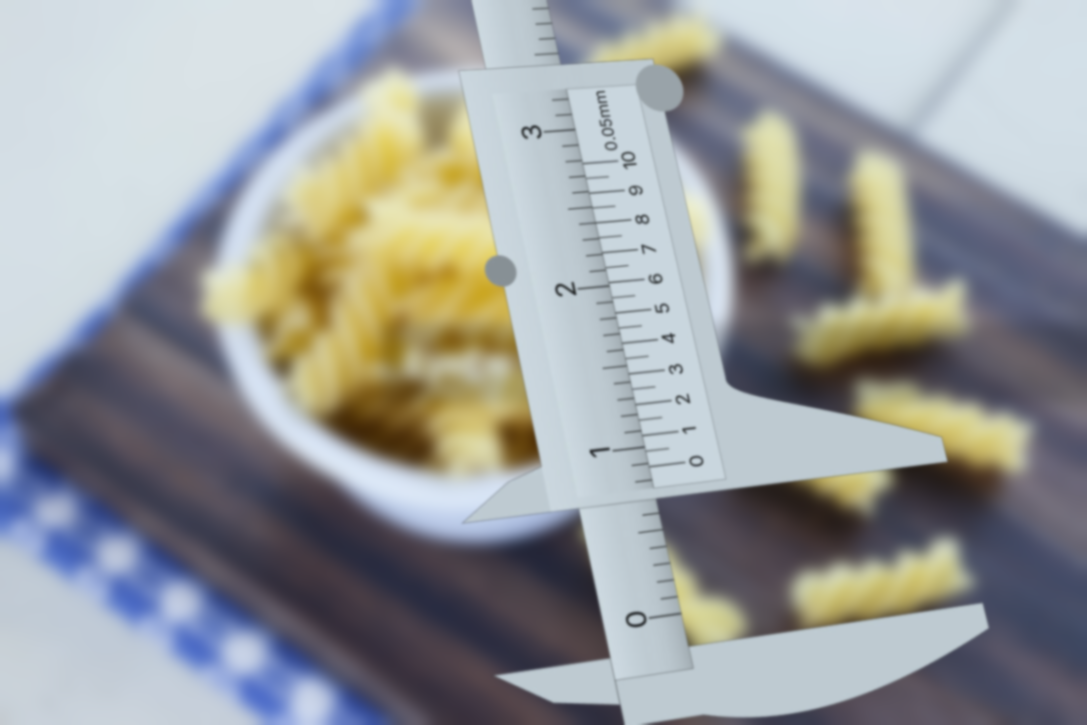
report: 8.8 (mm)
